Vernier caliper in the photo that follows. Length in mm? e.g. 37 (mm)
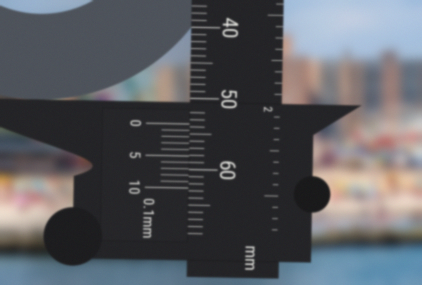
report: 53.6 (mm)
